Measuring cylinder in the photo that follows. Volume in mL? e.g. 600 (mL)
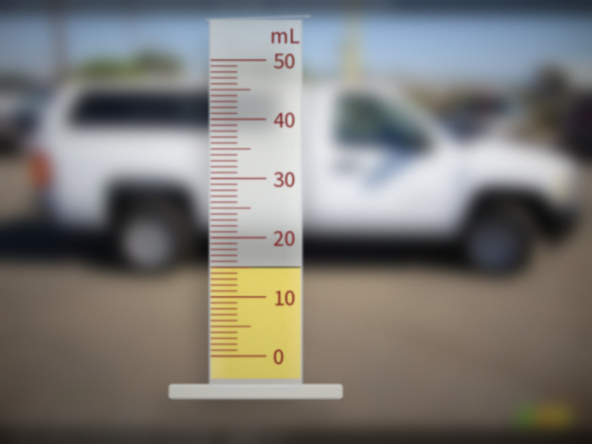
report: 15 (mL)
